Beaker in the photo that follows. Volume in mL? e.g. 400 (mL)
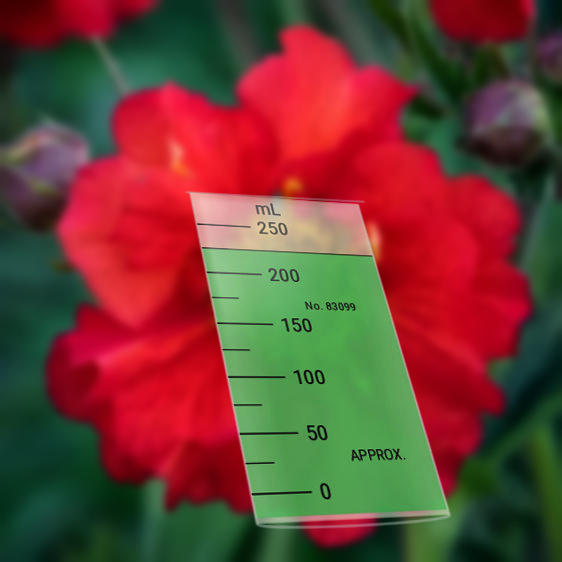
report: 225 (mL)
